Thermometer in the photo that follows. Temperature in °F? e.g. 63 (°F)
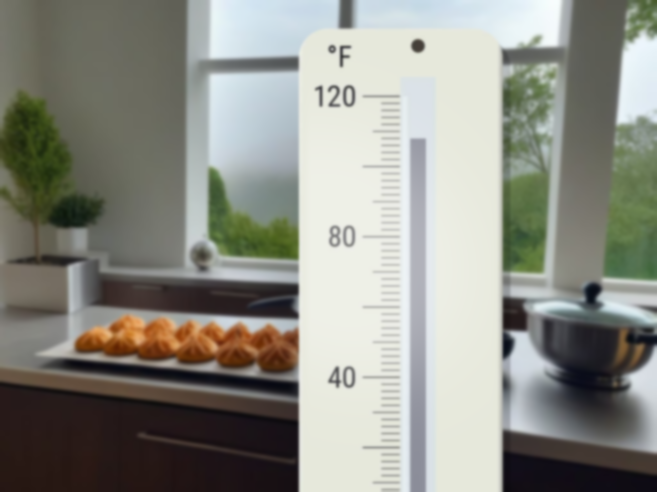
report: 108 (°F)
